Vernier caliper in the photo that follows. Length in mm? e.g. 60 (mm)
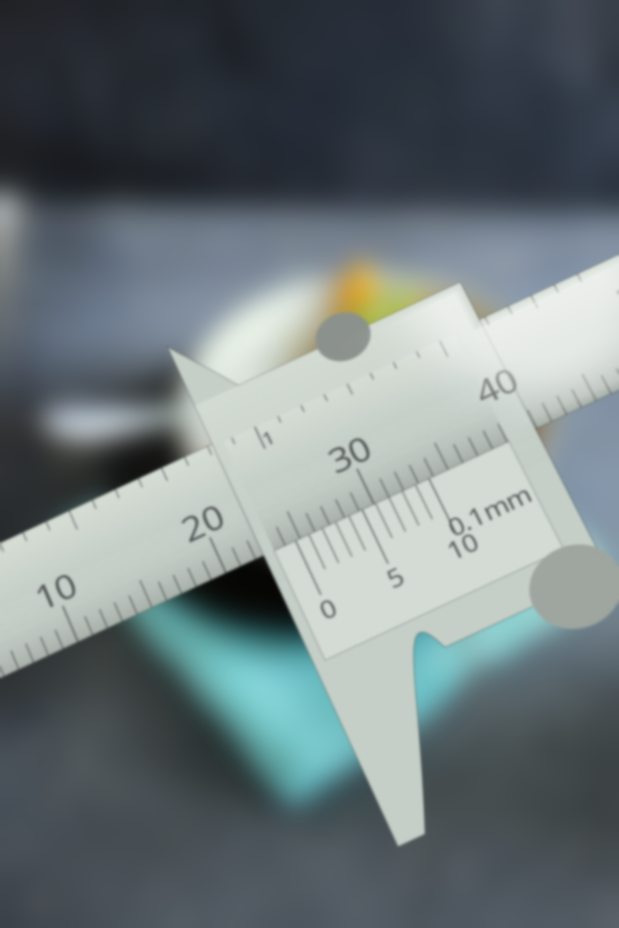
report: 24.7 (mm)
